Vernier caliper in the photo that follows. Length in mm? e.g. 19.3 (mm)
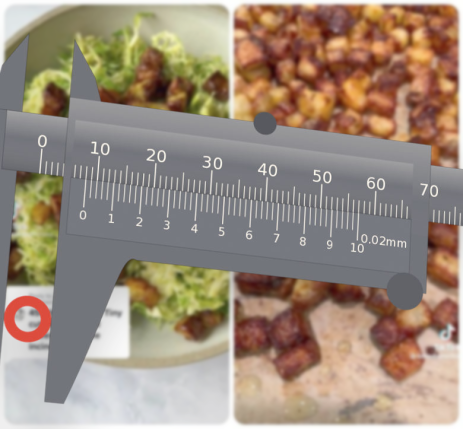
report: 8.0 (mm)
